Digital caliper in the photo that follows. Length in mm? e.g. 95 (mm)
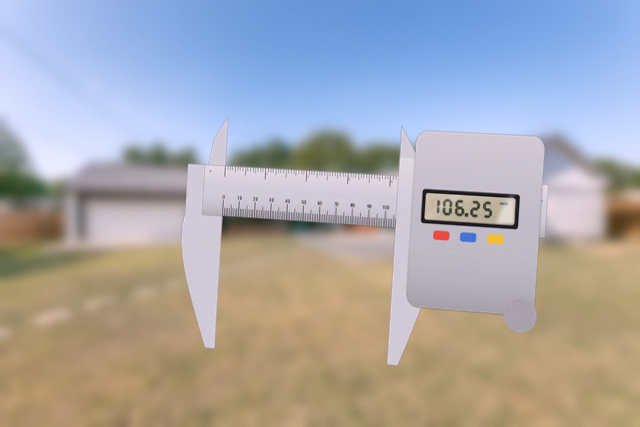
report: 106.25 (mm)
